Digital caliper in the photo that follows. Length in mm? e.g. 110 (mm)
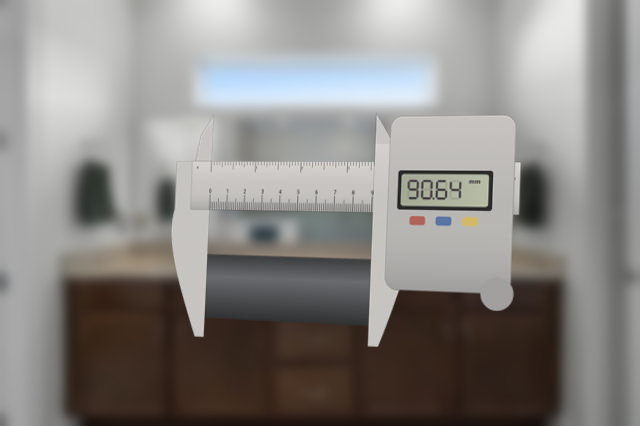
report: 90.64 (mm)
